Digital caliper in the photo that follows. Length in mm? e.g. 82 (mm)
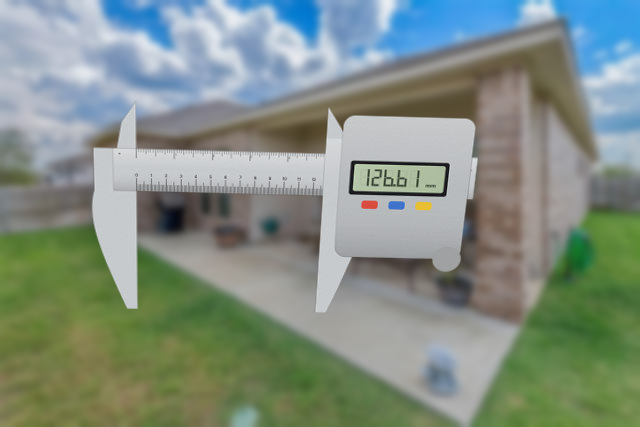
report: 126.61 (mm)
